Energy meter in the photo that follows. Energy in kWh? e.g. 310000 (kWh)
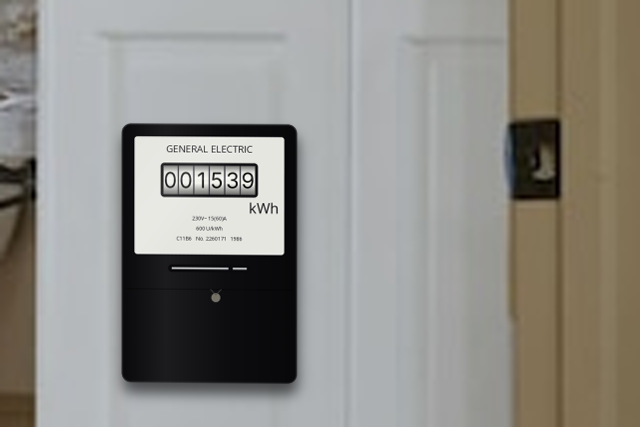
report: 1539 (kWh)
